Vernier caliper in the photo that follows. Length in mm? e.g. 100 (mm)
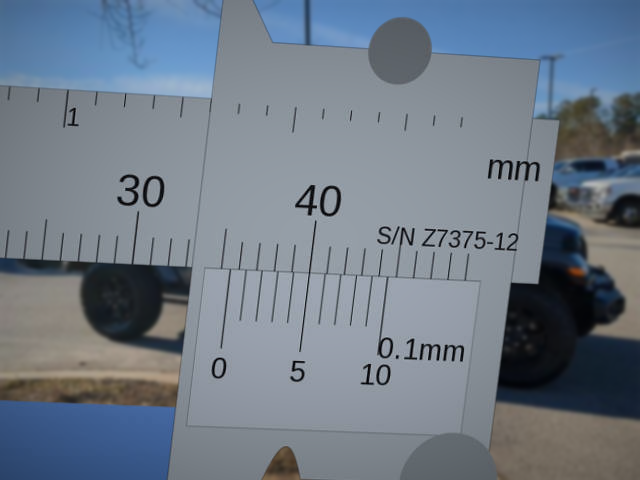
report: 35.5 (mm)
